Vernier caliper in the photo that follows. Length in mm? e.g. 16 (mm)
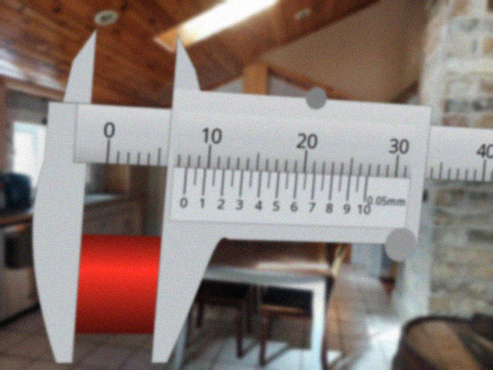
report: 7.8 (mm)
